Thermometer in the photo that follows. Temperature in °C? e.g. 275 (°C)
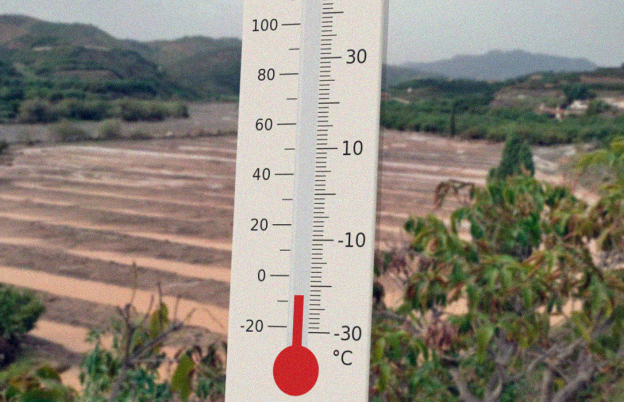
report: -22 (°C)
